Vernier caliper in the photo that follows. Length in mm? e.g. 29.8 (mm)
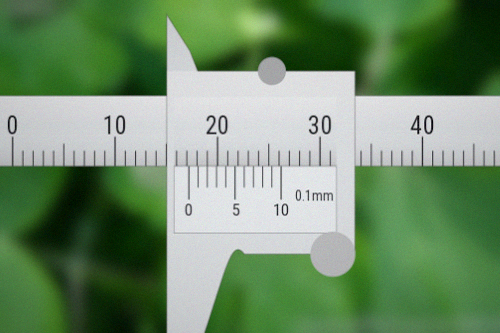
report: 17.2 (mm)
